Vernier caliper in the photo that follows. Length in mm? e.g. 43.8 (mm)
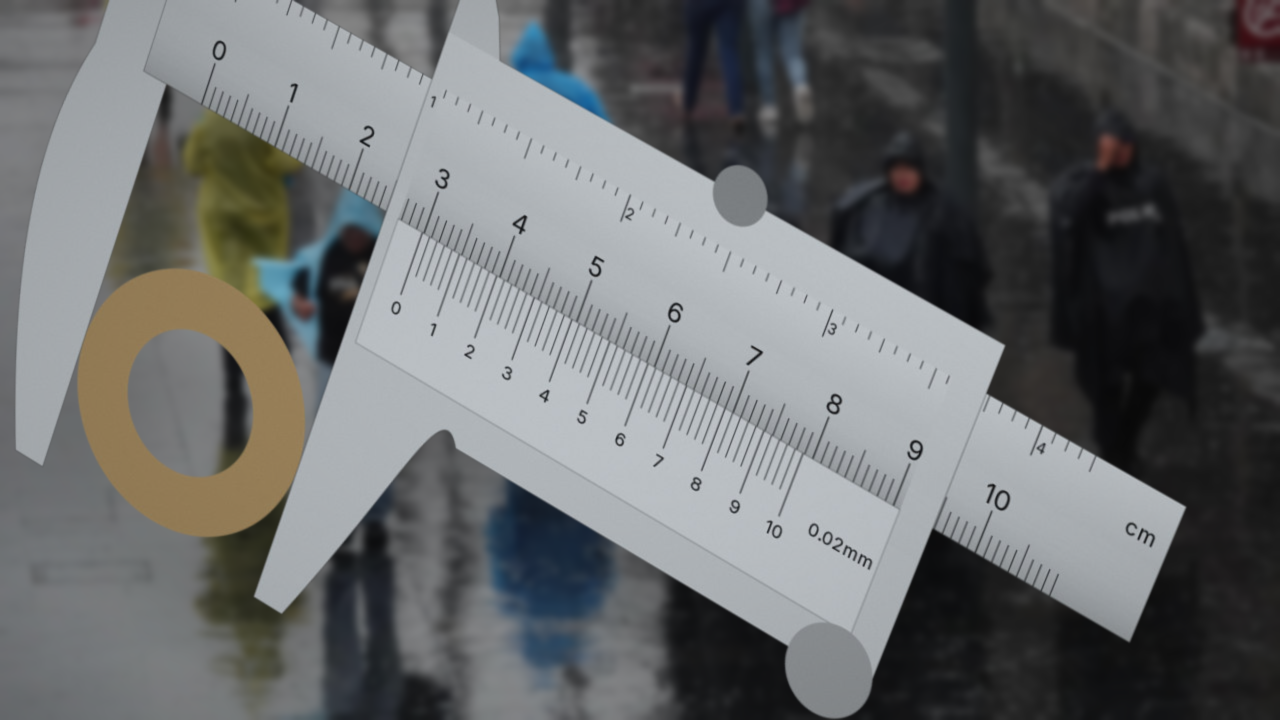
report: 29.8 (mm)
